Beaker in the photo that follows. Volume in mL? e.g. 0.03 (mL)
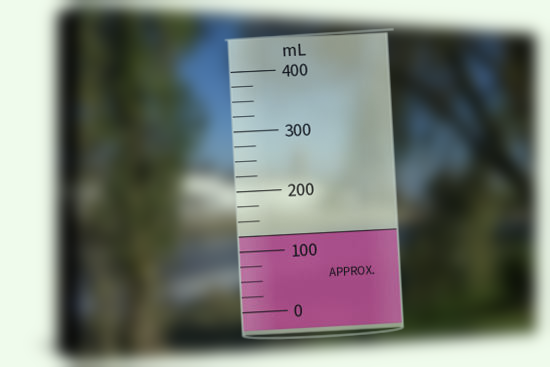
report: 125 (mL)
